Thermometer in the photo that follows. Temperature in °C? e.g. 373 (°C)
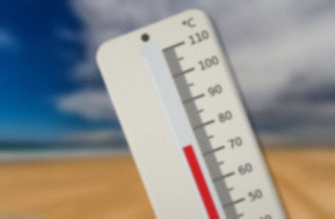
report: 75 (°C)
